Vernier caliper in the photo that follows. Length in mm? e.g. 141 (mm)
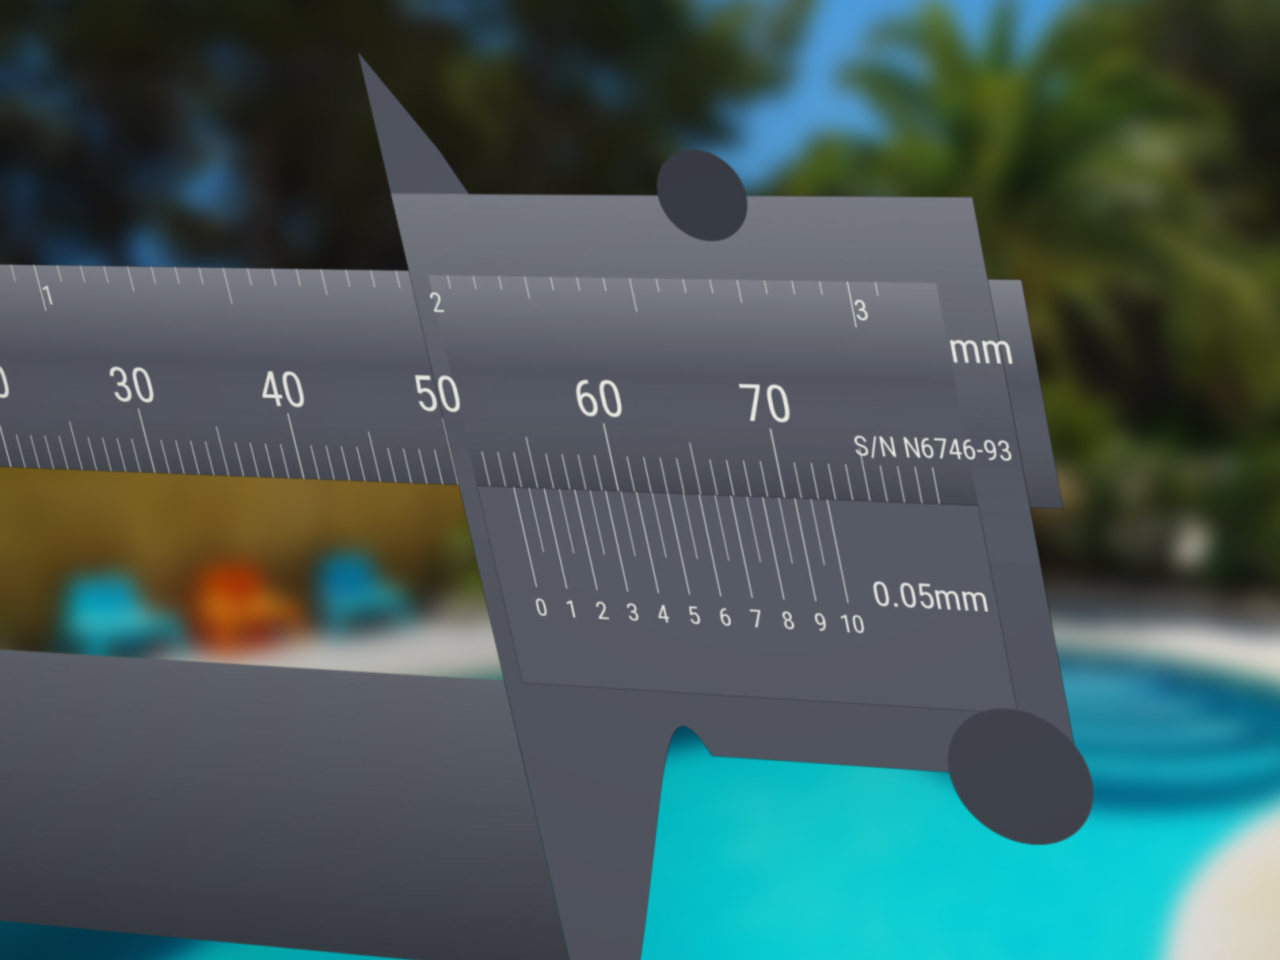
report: 53.5 (mm)
